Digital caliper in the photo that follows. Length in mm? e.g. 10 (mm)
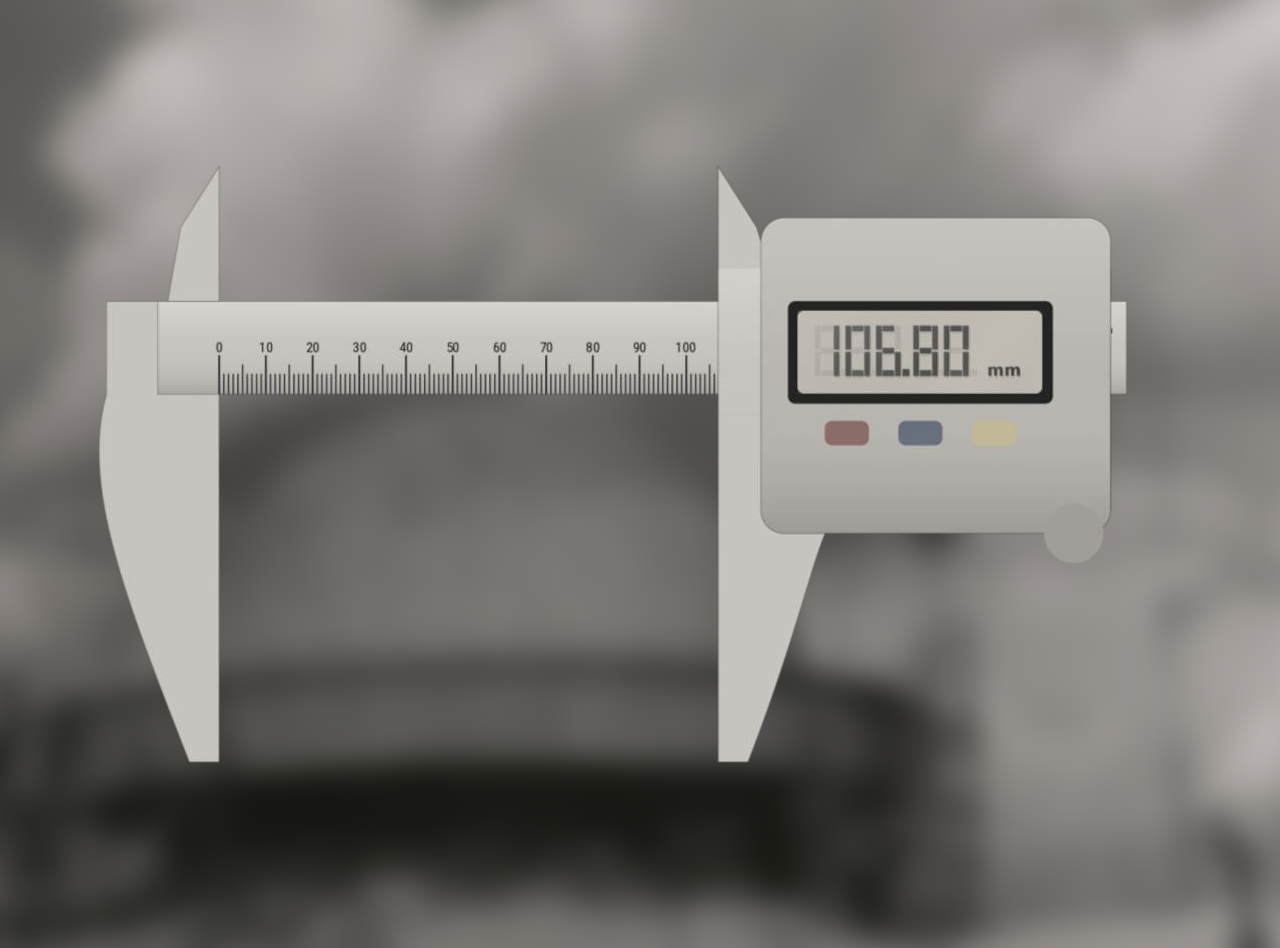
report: 106.80 (mm)
